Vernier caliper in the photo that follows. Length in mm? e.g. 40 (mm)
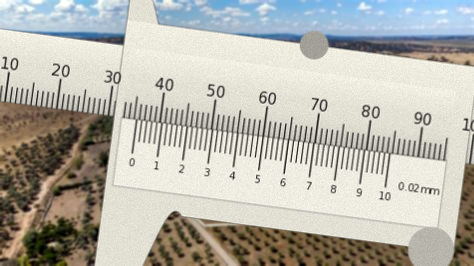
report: 35.5 (mm)
